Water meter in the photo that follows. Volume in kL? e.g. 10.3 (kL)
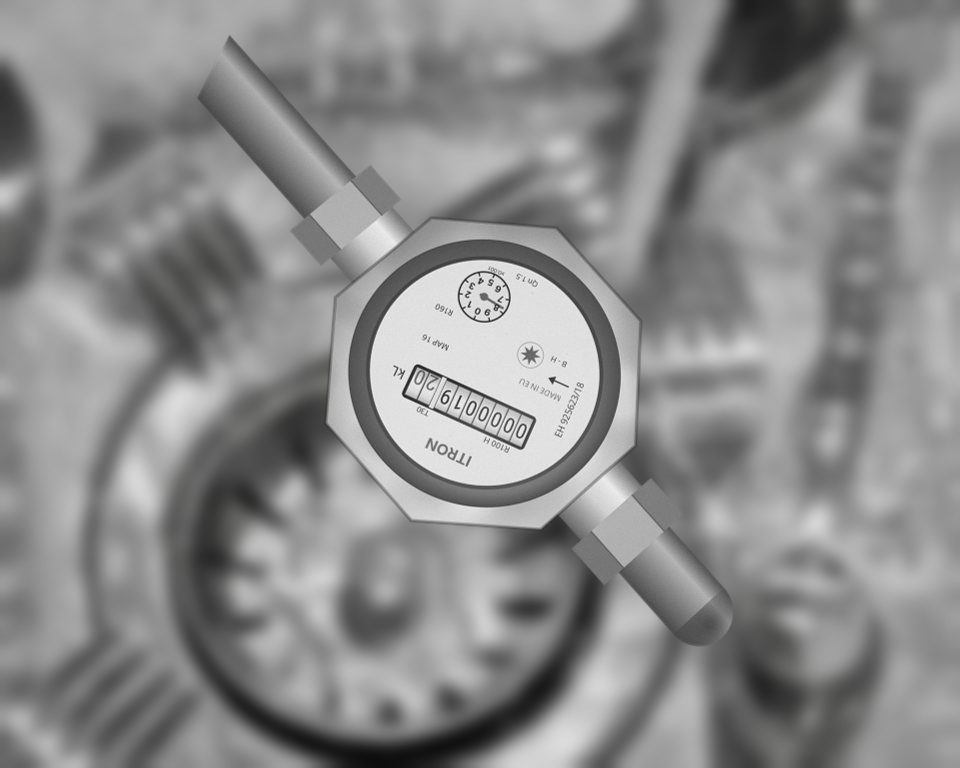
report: 19.197 (kL)
